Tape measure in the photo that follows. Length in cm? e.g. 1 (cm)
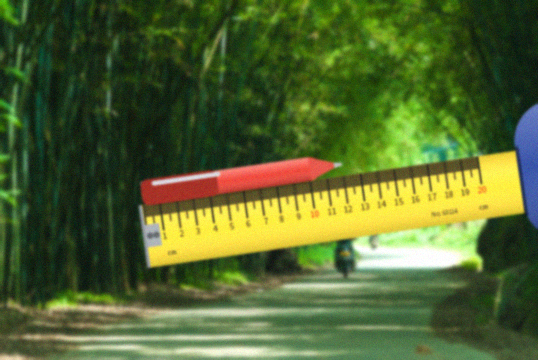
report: 12 (cm)
